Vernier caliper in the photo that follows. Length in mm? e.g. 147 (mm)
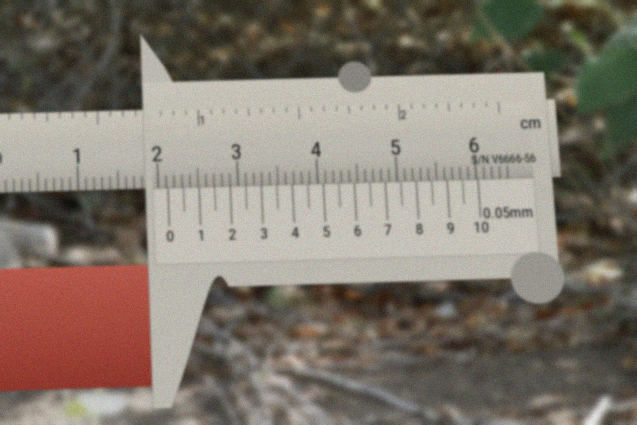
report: 21.2 (mm)
